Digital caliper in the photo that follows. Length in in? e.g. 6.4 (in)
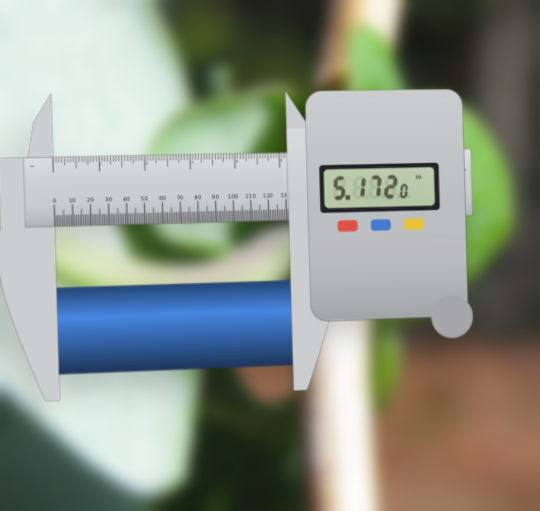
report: 5.1720 (in)
